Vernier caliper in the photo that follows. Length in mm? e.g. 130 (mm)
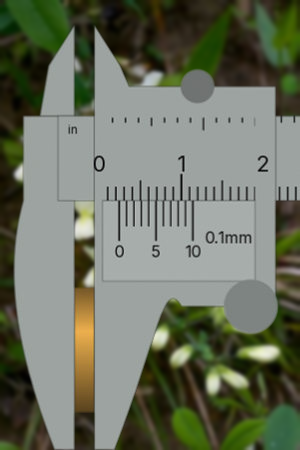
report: 2.4 (mm)
